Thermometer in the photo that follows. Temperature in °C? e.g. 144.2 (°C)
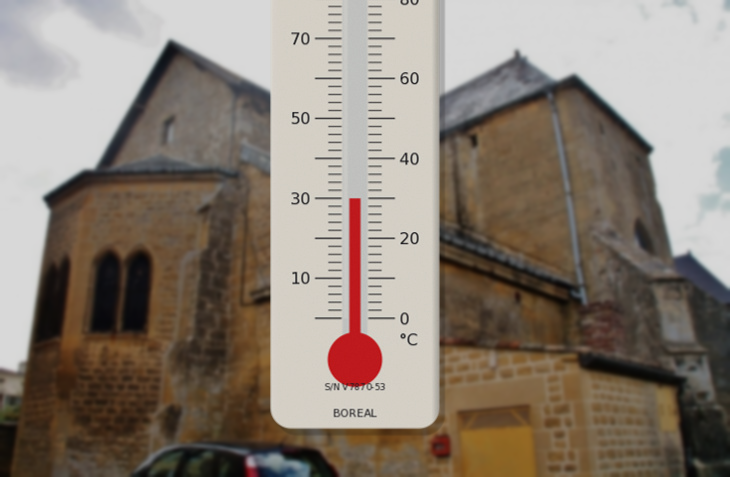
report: 30 (°C)
